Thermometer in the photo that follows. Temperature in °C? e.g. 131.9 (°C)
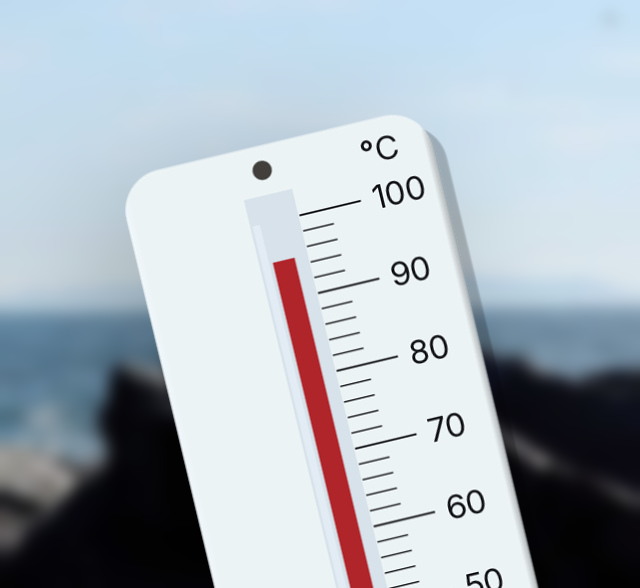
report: 95 (°C)
